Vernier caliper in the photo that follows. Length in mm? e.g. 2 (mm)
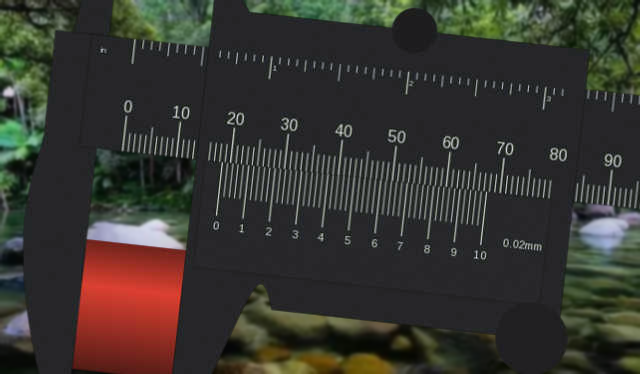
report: 18.5 (mm)
